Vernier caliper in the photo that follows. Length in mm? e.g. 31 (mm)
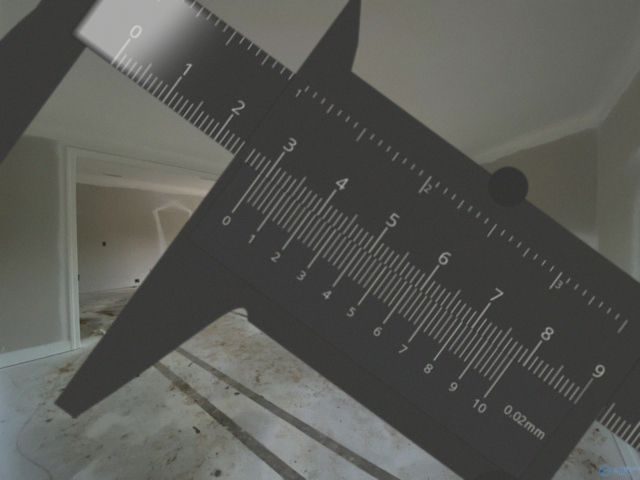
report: 29.0 (mm)
